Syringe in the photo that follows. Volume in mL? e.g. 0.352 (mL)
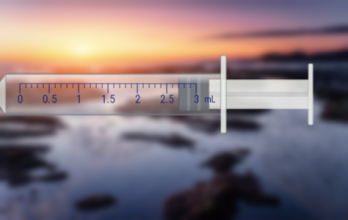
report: 2.7 (mL)
